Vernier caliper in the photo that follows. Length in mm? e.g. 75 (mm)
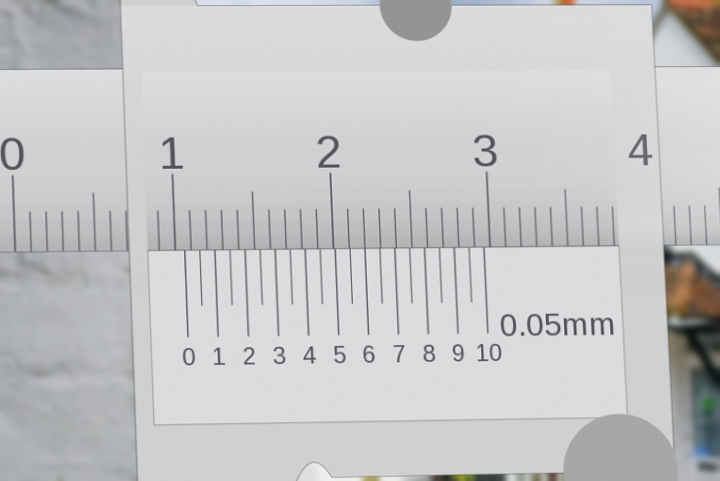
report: 10.6 (mm)
